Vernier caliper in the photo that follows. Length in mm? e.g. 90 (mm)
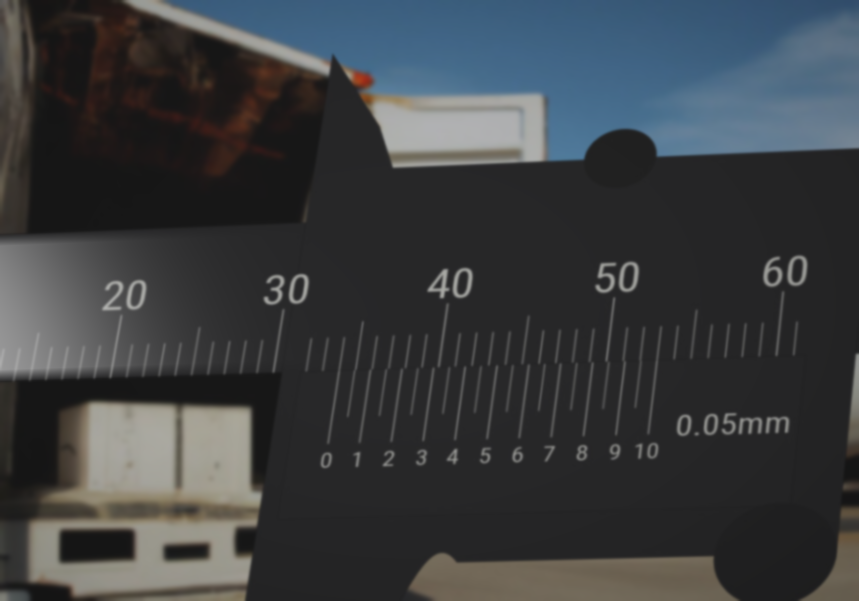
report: 34.0 (mm)
